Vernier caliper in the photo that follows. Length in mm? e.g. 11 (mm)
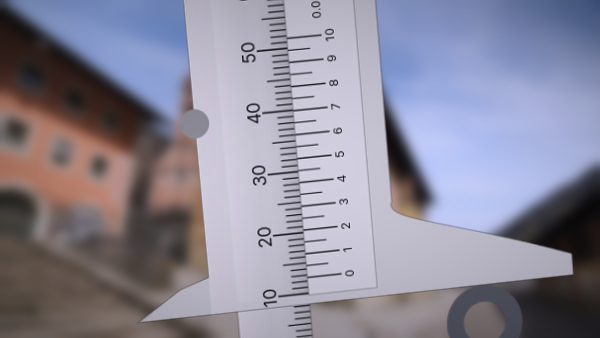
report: 12.6 (mm)
